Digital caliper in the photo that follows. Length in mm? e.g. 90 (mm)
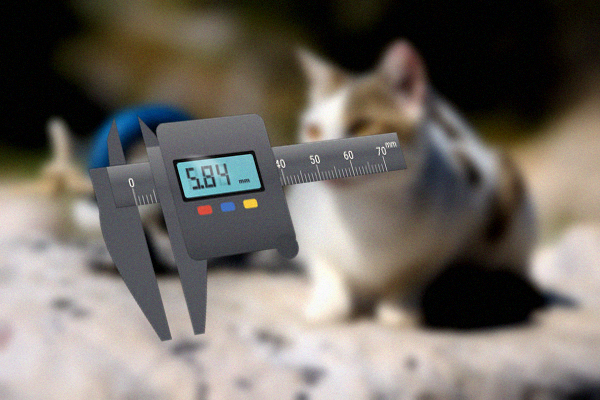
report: 5.84 (mm)
